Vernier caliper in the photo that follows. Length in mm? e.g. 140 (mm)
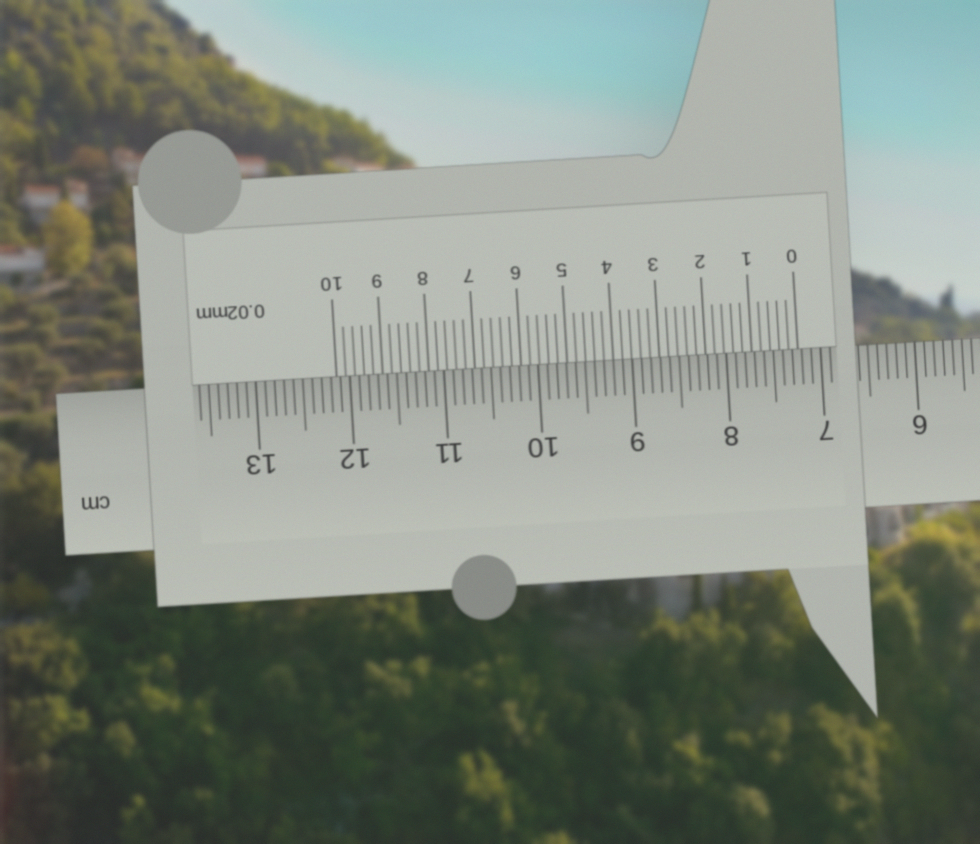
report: 72.4 (mm)
